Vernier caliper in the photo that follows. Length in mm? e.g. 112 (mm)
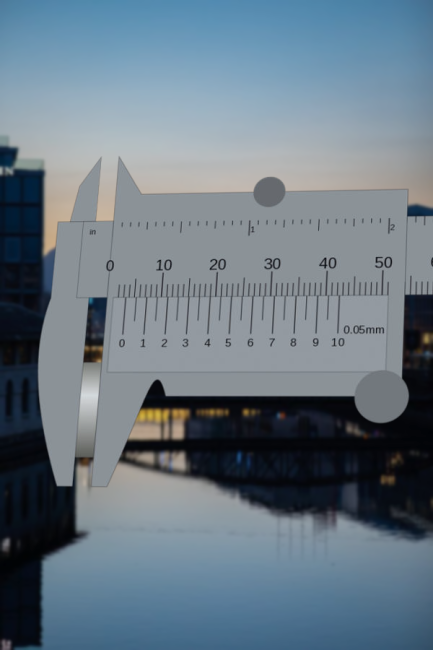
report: 3.4 (mm)
